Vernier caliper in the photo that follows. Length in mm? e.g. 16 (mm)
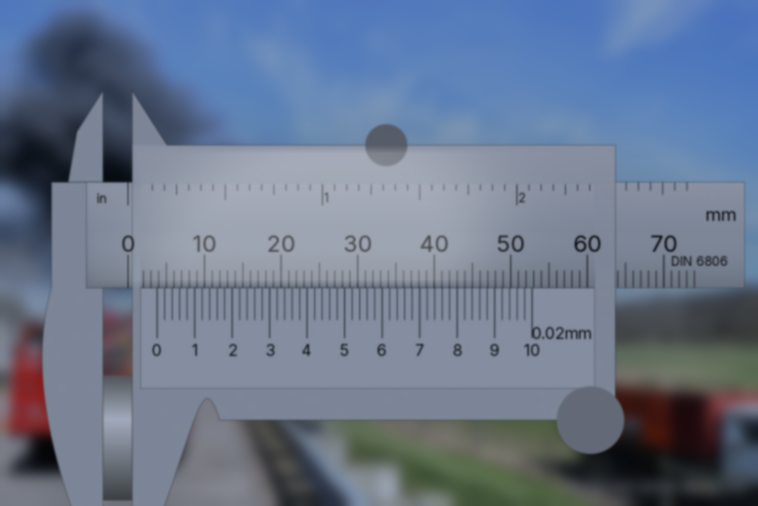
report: 3.8 (mm)
